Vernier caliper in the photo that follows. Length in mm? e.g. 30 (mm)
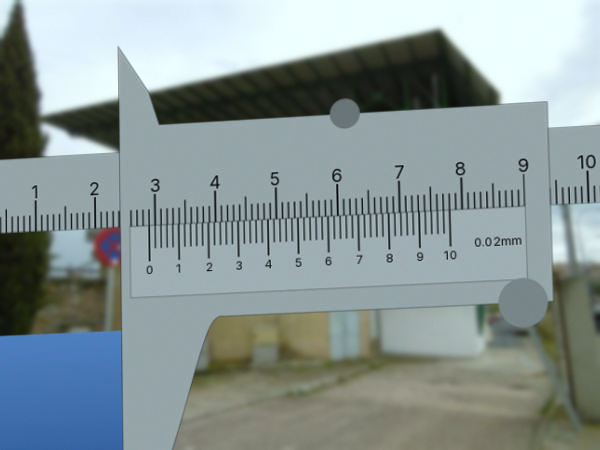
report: 29.0 (mm)
